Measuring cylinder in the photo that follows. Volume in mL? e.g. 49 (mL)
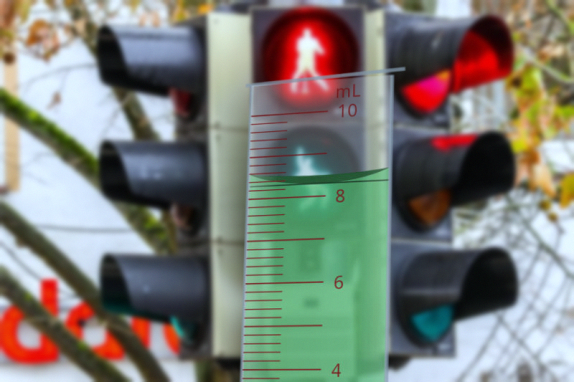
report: 8.3 (mL)
